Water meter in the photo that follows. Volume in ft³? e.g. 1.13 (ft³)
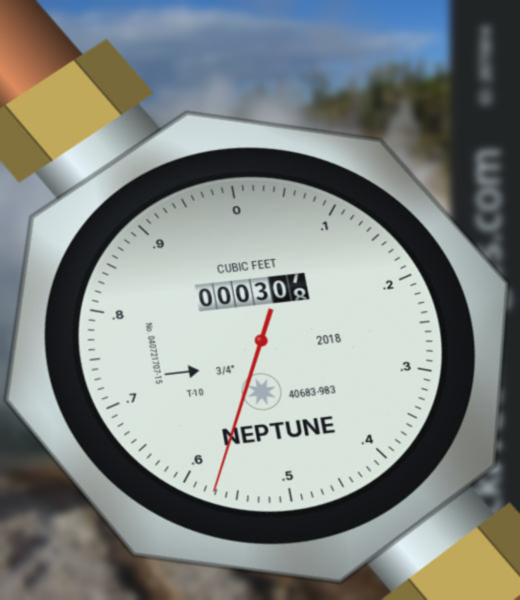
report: 307.57 (ft³)
